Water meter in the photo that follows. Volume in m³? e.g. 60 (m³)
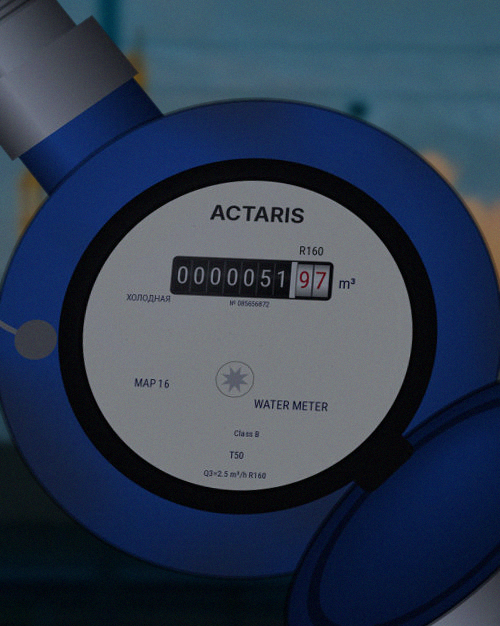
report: 51.97 (m³)
